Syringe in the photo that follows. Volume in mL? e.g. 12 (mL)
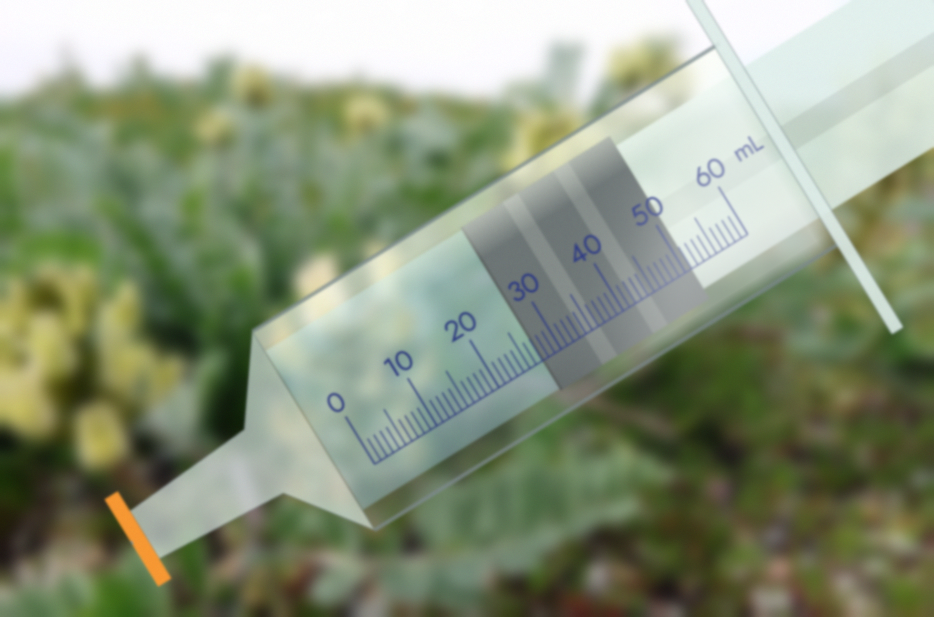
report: 27 (mL)
